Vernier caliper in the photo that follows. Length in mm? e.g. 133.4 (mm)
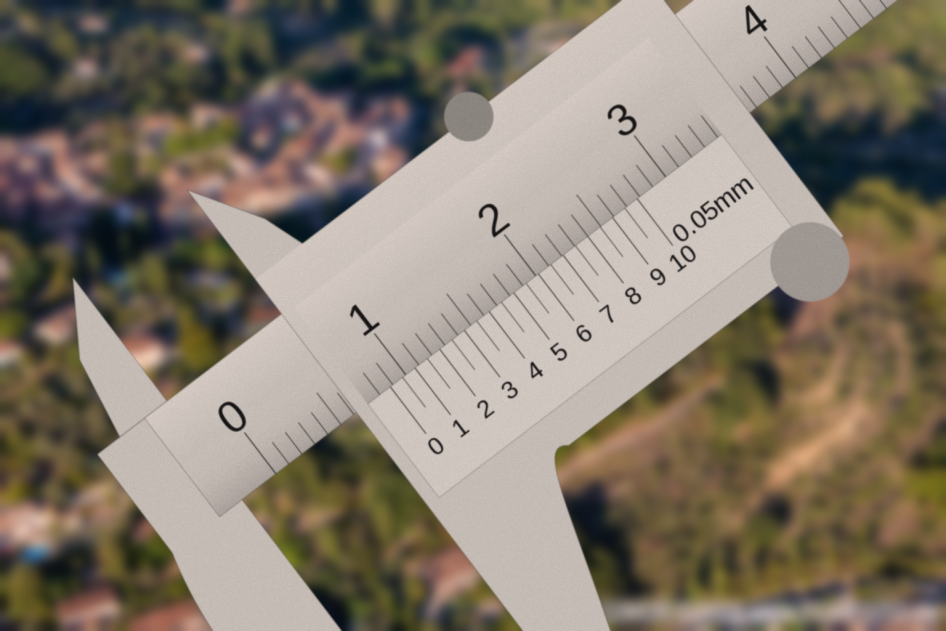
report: 8.8 (mm)
